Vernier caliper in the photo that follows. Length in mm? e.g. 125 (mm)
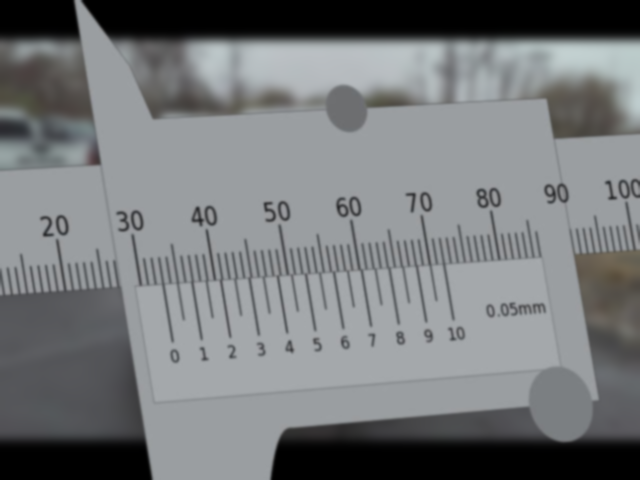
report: 33.0 (mm)
